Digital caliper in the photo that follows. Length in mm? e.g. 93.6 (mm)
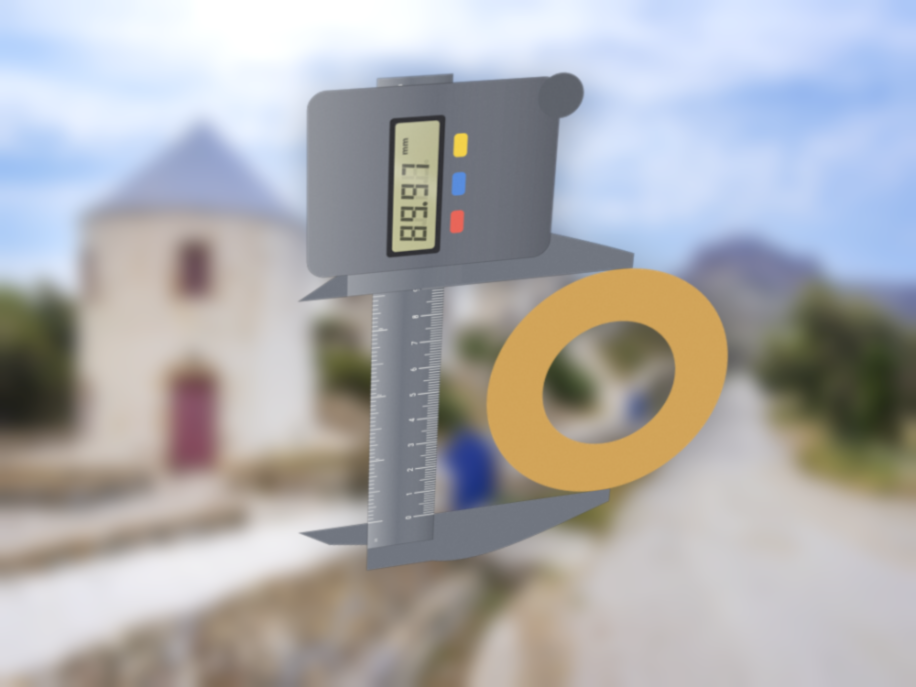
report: 89.97 (mm)
